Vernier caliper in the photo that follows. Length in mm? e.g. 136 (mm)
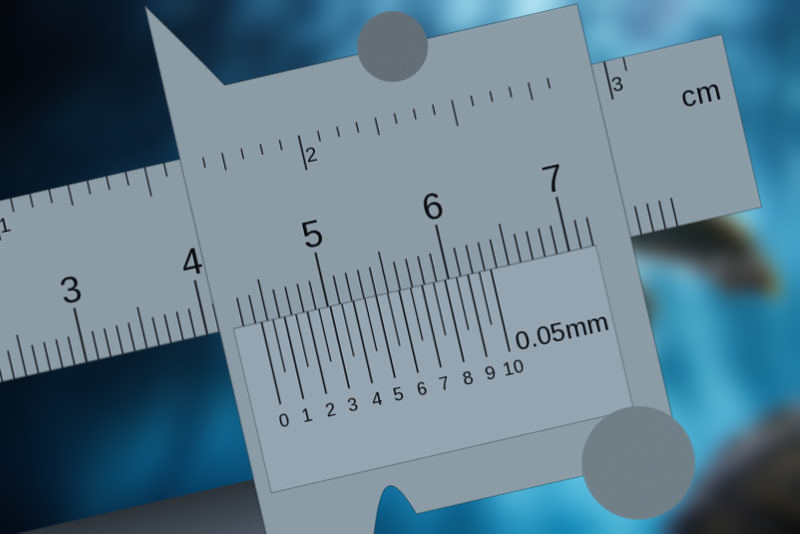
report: 44.5 (mm)
